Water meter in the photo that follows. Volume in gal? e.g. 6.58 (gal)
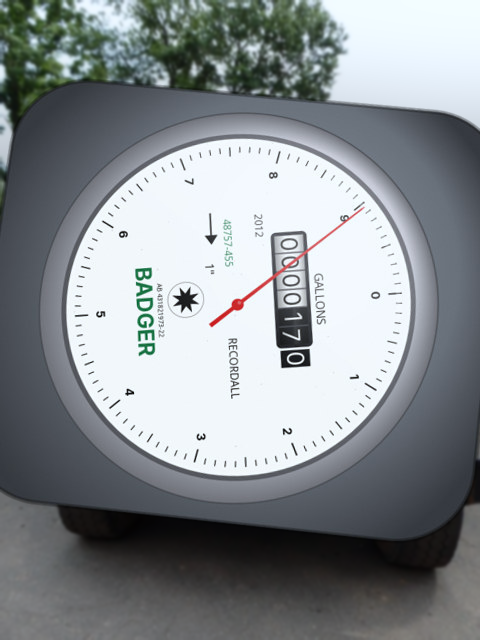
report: 169.0 (gal)
